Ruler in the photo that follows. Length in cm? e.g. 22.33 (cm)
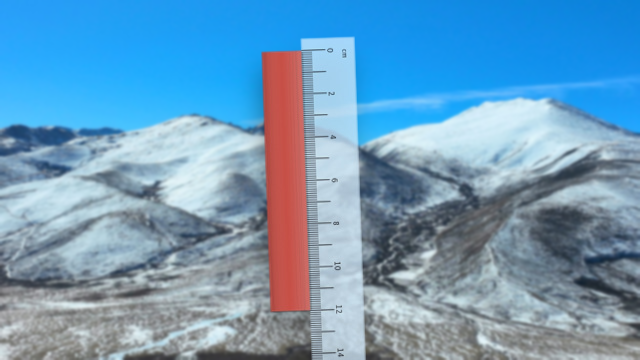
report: 12 (cm)
